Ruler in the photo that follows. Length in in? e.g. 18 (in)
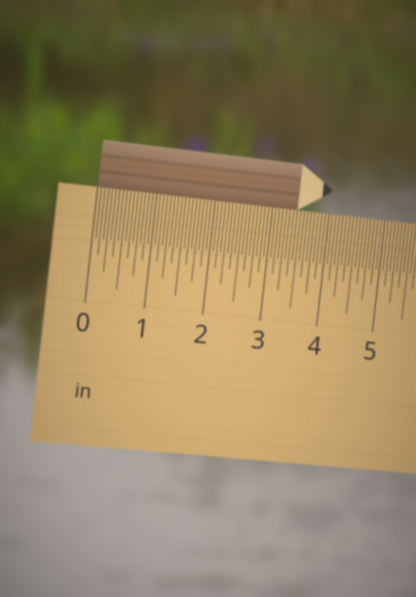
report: 4 (in)
